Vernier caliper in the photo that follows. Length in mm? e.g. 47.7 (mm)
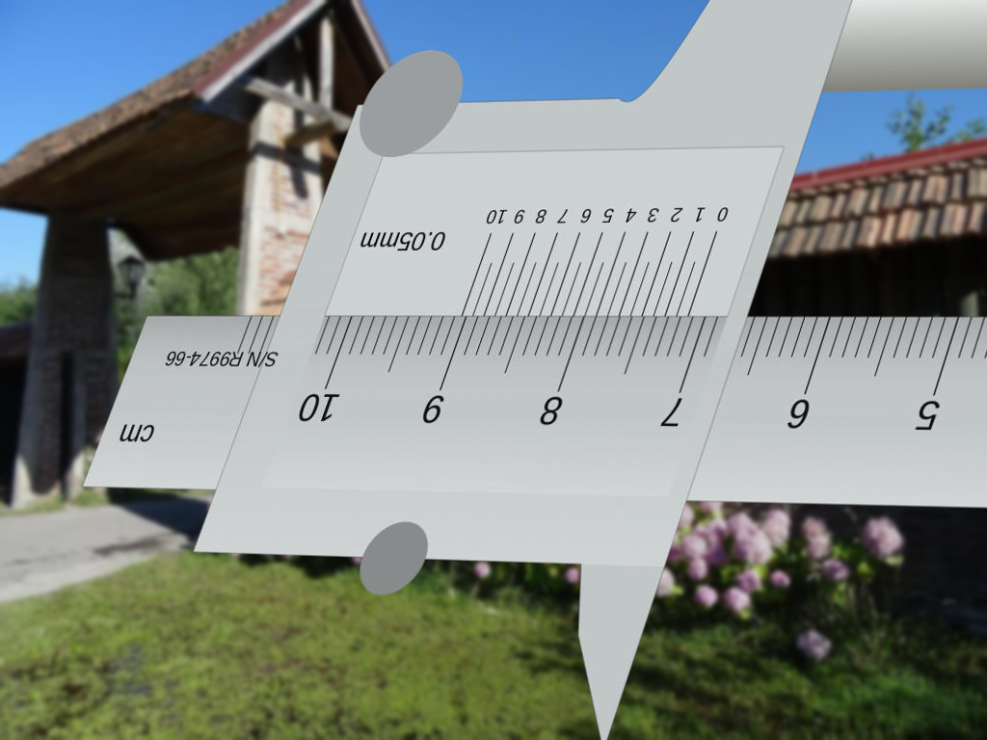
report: 71.4 (mm)
